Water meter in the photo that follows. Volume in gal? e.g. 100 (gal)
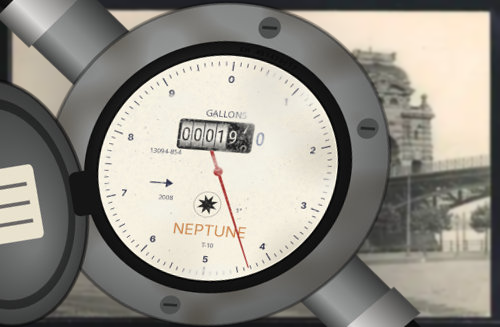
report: 1974.3 (gal)
